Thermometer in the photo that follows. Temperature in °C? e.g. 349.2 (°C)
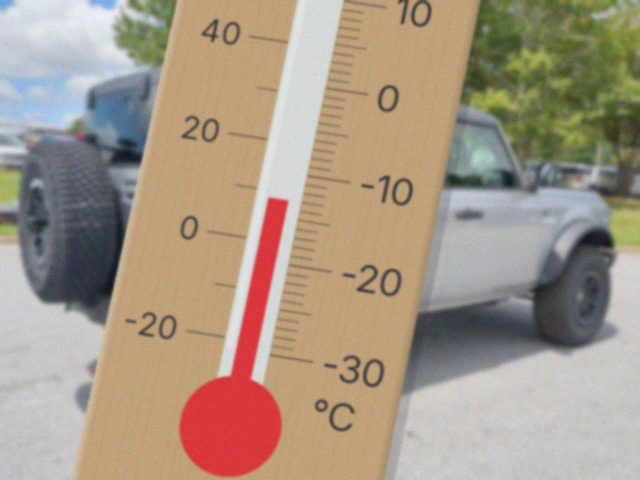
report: -13 (°C)
